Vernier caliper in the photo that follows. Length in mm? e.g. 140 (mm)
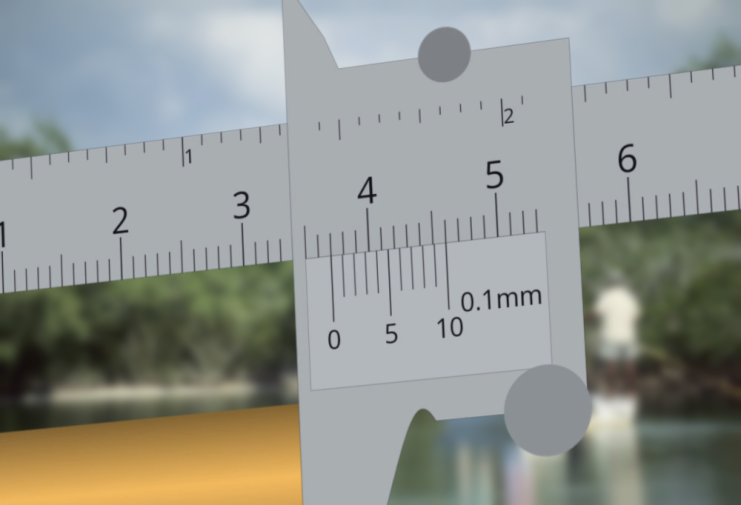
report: 37.0 (mm)
